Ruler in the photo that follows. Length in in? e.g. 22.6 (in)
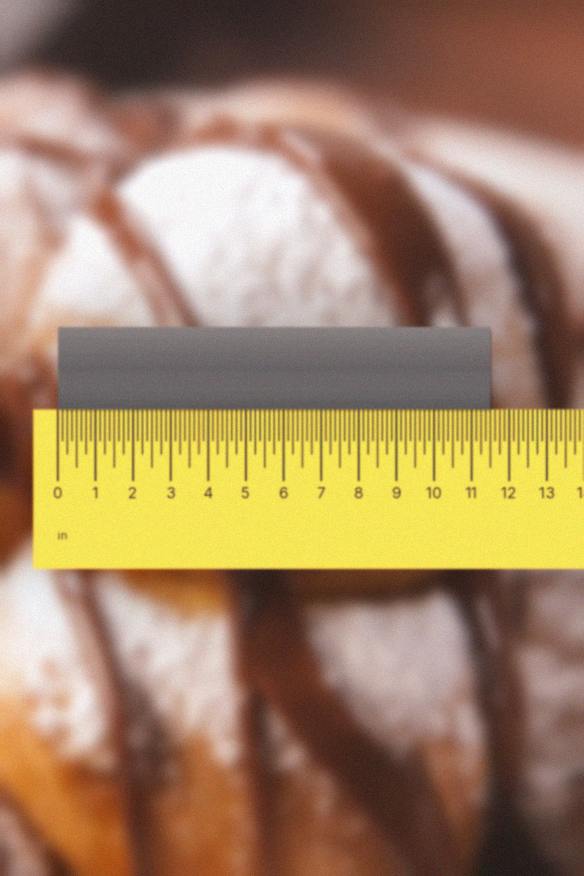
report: 11.5 (in)
